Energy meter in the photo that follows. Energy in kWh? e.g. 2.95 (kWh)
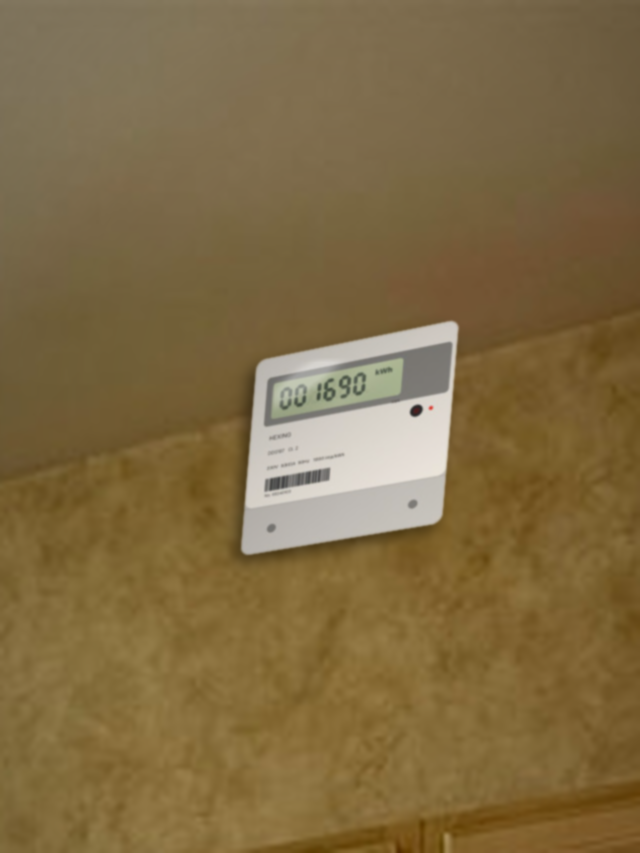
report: 1690 (kWh)
